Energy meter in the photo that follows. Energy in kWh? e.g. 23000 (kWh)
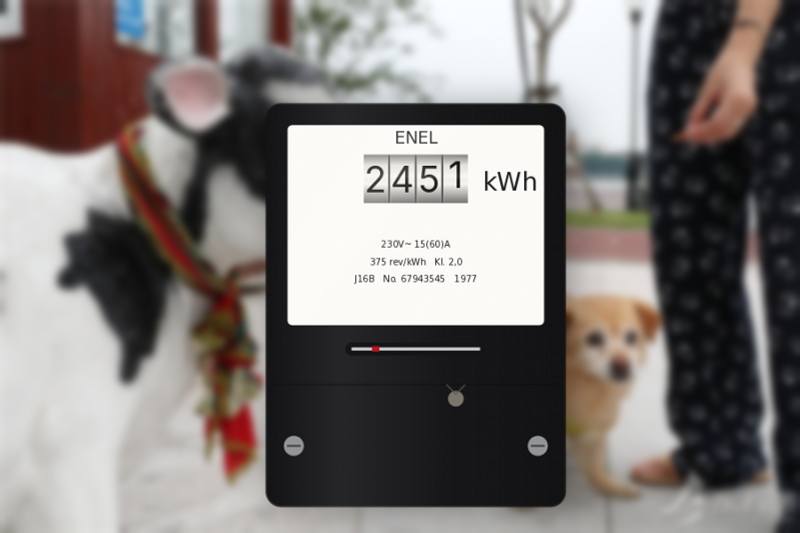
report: 2451 (kWh)
